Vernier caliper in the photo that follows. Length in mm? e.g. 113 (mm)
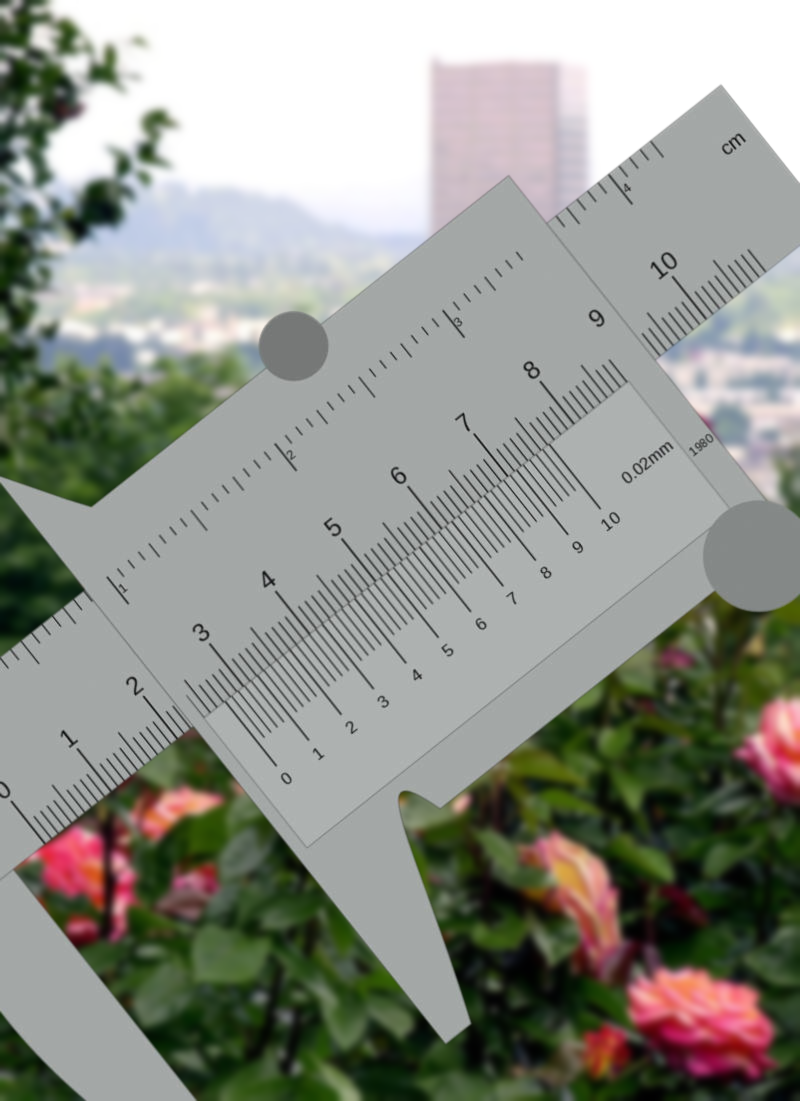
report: 27.2 (mm)
